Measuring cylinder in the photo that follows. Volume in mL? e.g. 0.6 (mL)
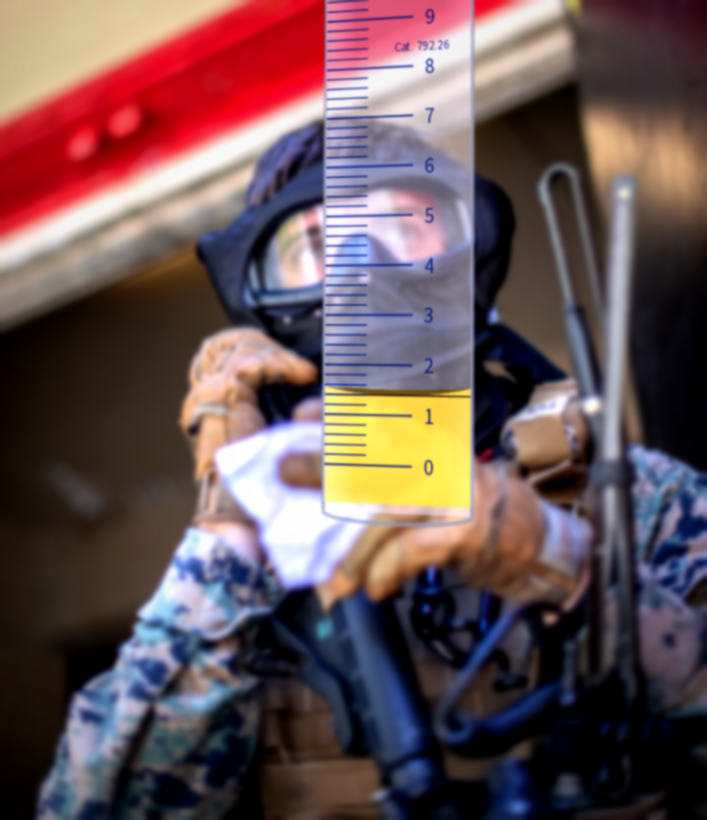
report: 1.4 (mL)
